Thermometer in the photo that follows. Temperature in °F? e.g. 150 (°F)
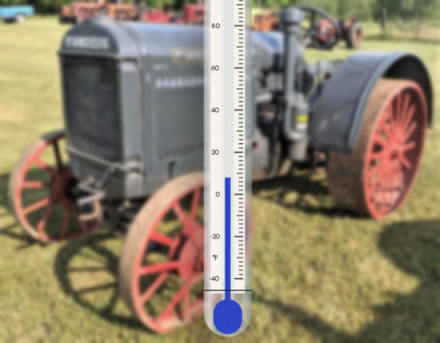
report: 8 (°F)
